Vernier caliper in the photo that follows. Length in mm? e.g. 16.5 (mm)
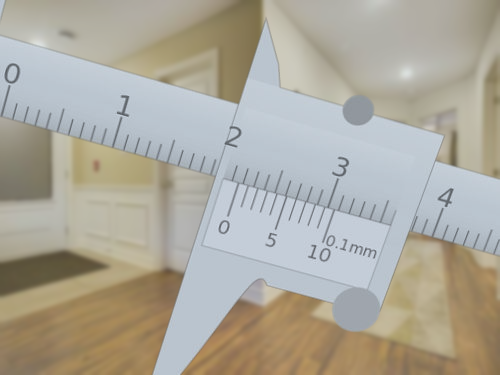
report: 21.6 (mm)
